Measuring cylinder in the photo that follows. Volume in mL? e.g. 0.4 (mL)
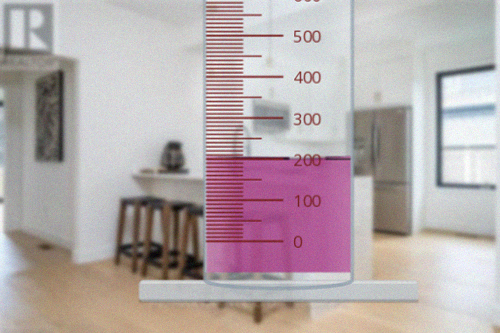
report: 200 (mL)
